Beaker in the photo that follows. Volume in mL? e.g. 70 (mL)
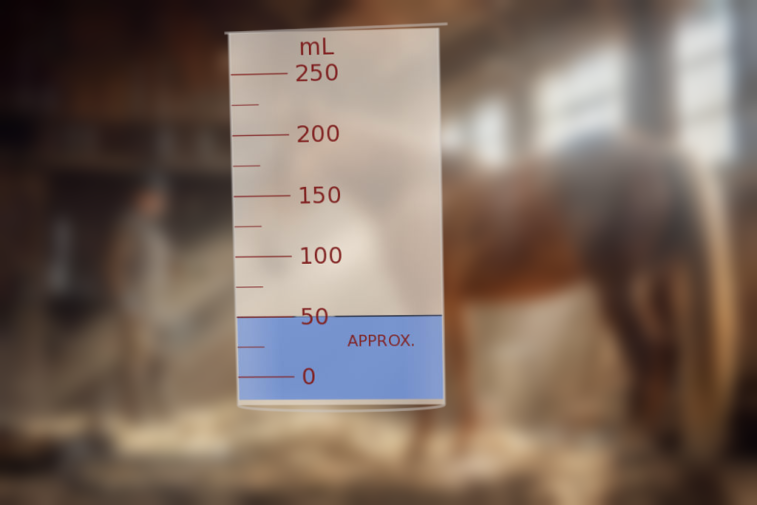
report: 50 (mL)
